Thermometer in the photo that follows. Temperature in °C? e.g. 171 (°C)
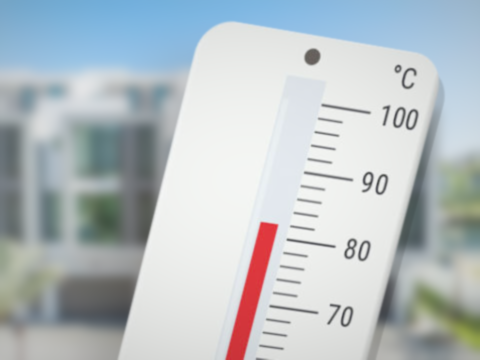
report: 82 (°C)
